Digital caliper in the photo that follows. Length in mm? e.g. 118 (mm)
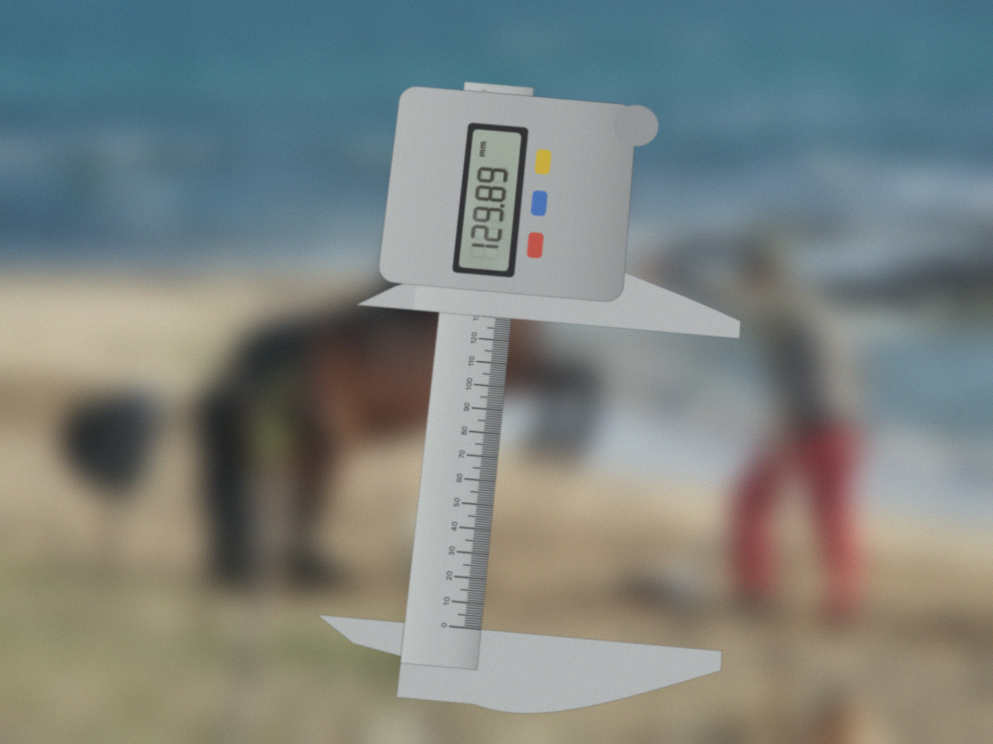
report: 129.89 (mm)
